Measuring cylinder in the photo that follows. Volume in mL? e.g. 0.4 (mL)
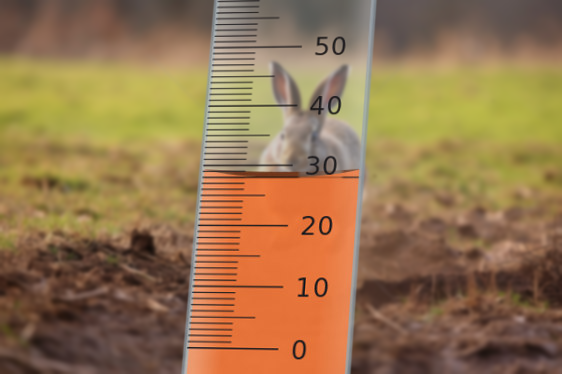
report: 28 (mL)
